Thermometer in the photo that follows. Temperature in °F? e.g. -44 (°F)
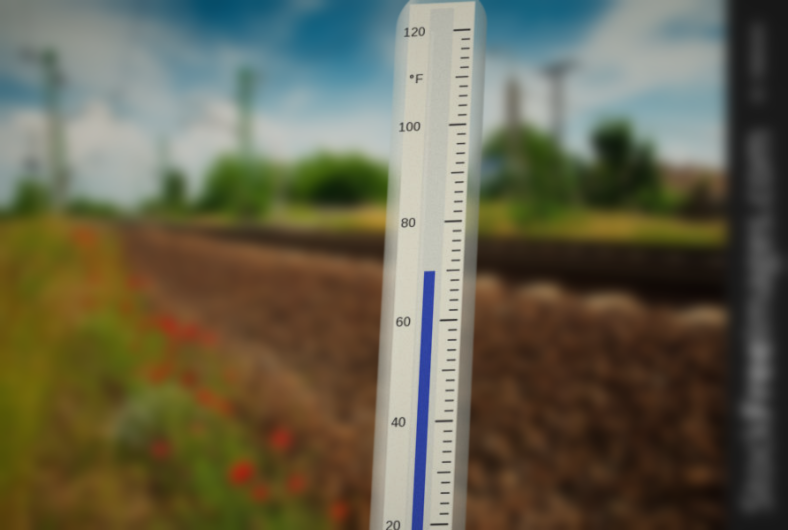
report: 70 (°F)
